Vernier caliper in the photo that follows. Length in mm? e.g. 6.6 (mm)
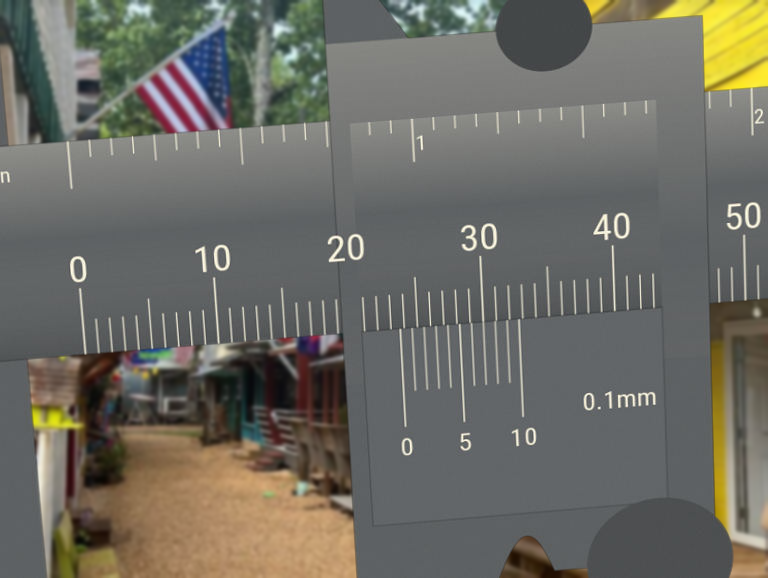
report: 23.7 (mm)
